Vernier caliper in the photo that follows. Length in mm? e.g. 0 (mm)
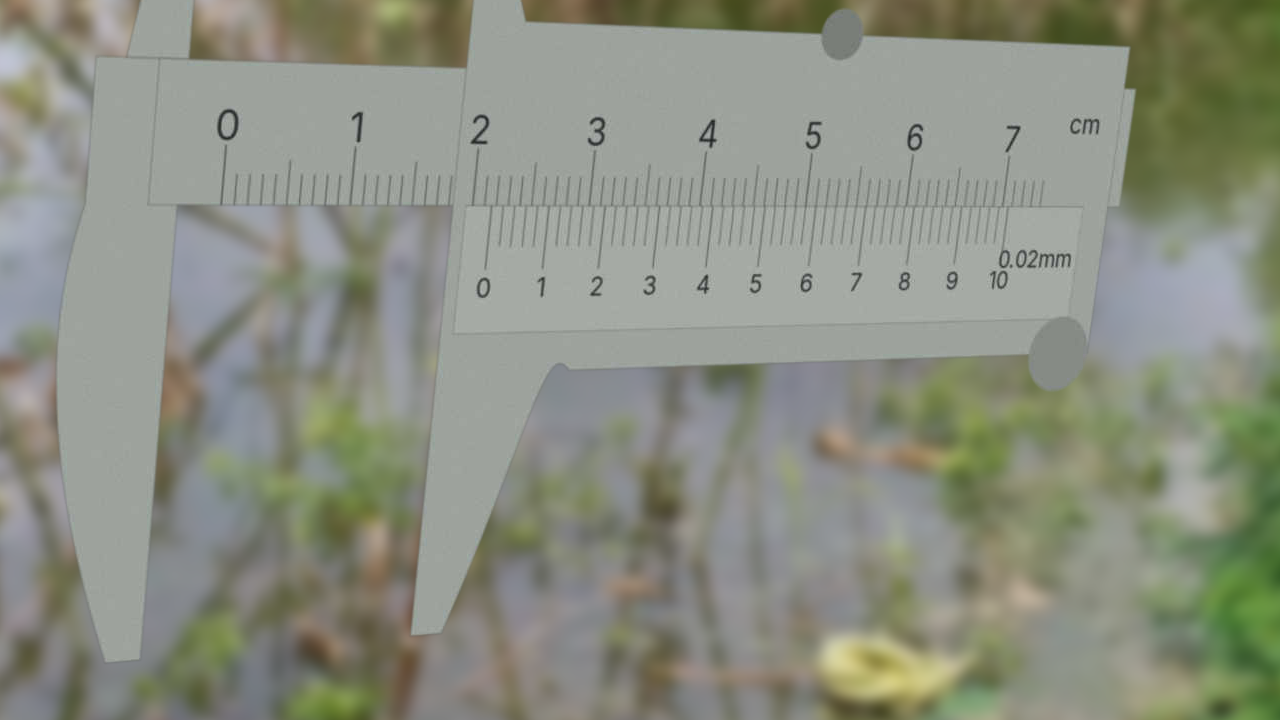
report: 21.6 (mm)
